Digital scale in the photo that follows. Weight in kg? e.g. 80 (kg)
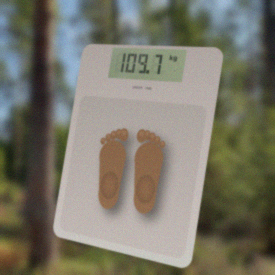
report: 109.7 (kg)
